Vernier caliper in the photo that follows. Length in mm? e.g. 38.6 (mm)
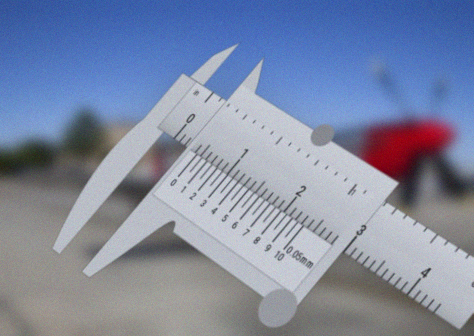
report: 4.4 (mm)
